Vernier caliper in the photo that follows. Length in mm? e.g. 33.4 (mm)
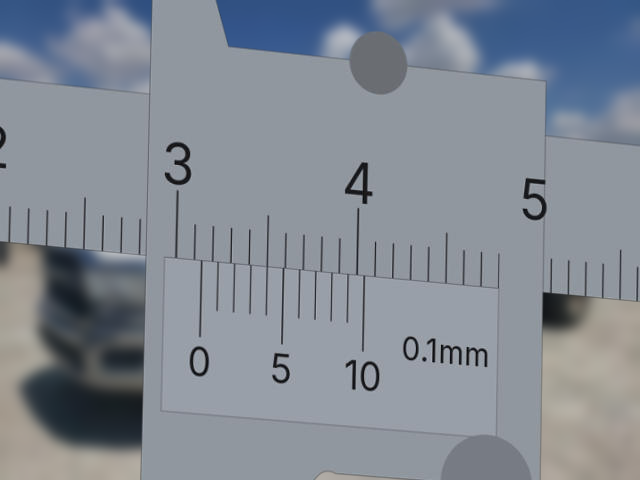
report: 31.4 (mm)
